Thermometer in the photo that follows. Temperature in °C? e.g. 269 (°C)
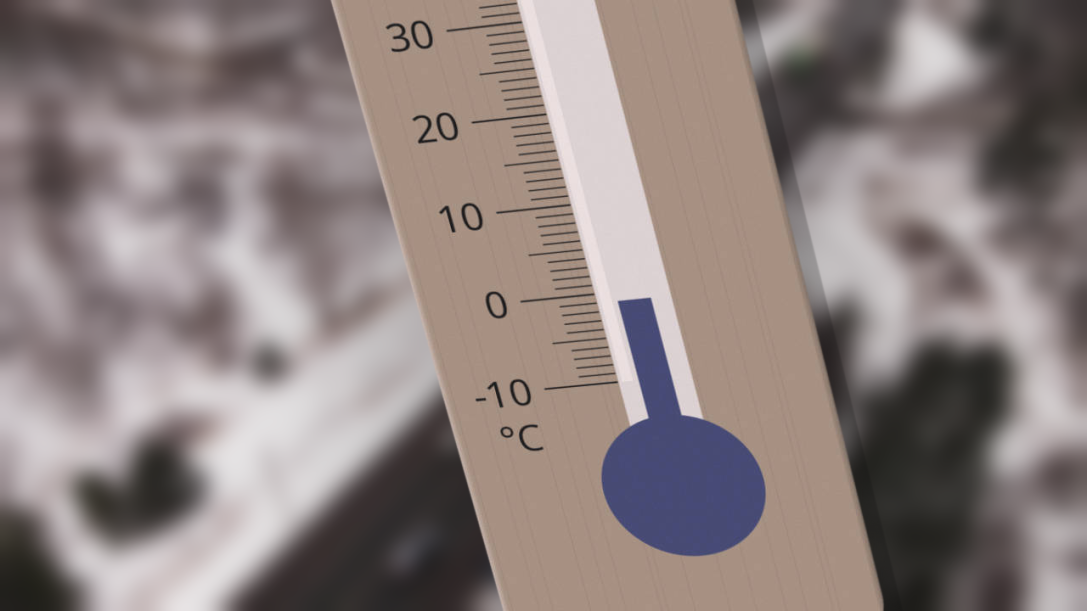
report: -1 (°C)
